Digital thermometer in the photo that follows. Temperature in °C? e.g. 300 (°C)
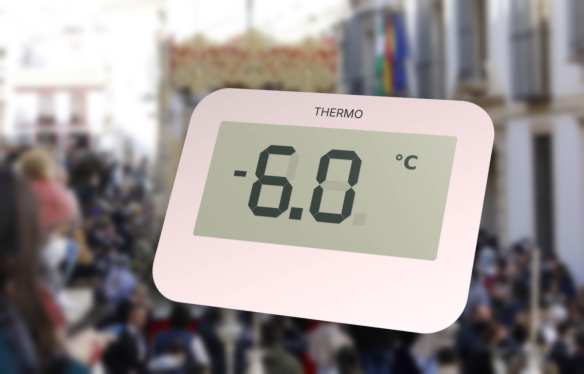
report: -6.0 (°C)
